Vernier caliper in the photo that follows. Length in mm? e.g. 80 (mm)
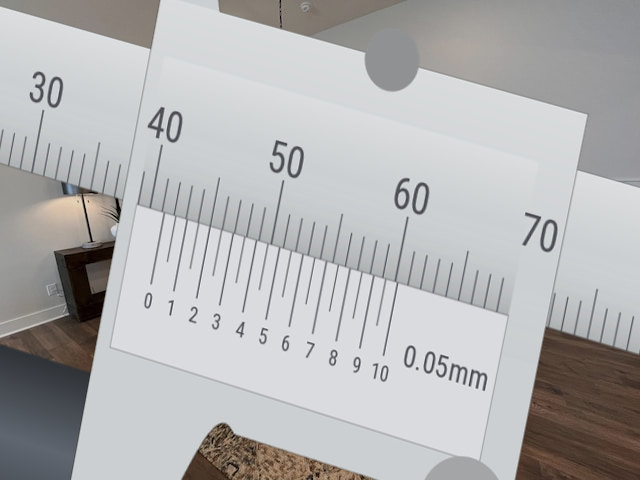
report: 41.2 (mm)
